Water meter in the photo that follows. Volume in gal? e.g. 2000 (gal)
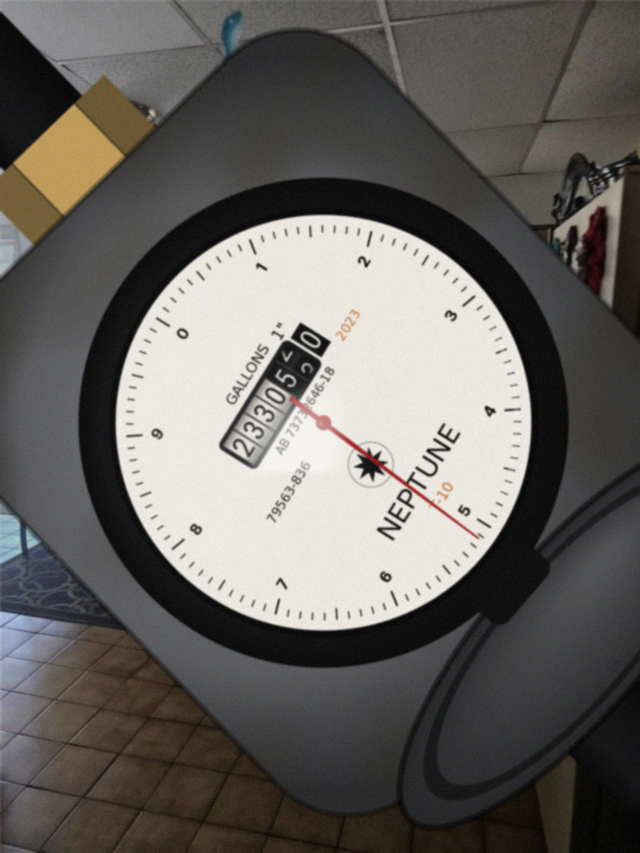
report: 2330525.1 (gal)
